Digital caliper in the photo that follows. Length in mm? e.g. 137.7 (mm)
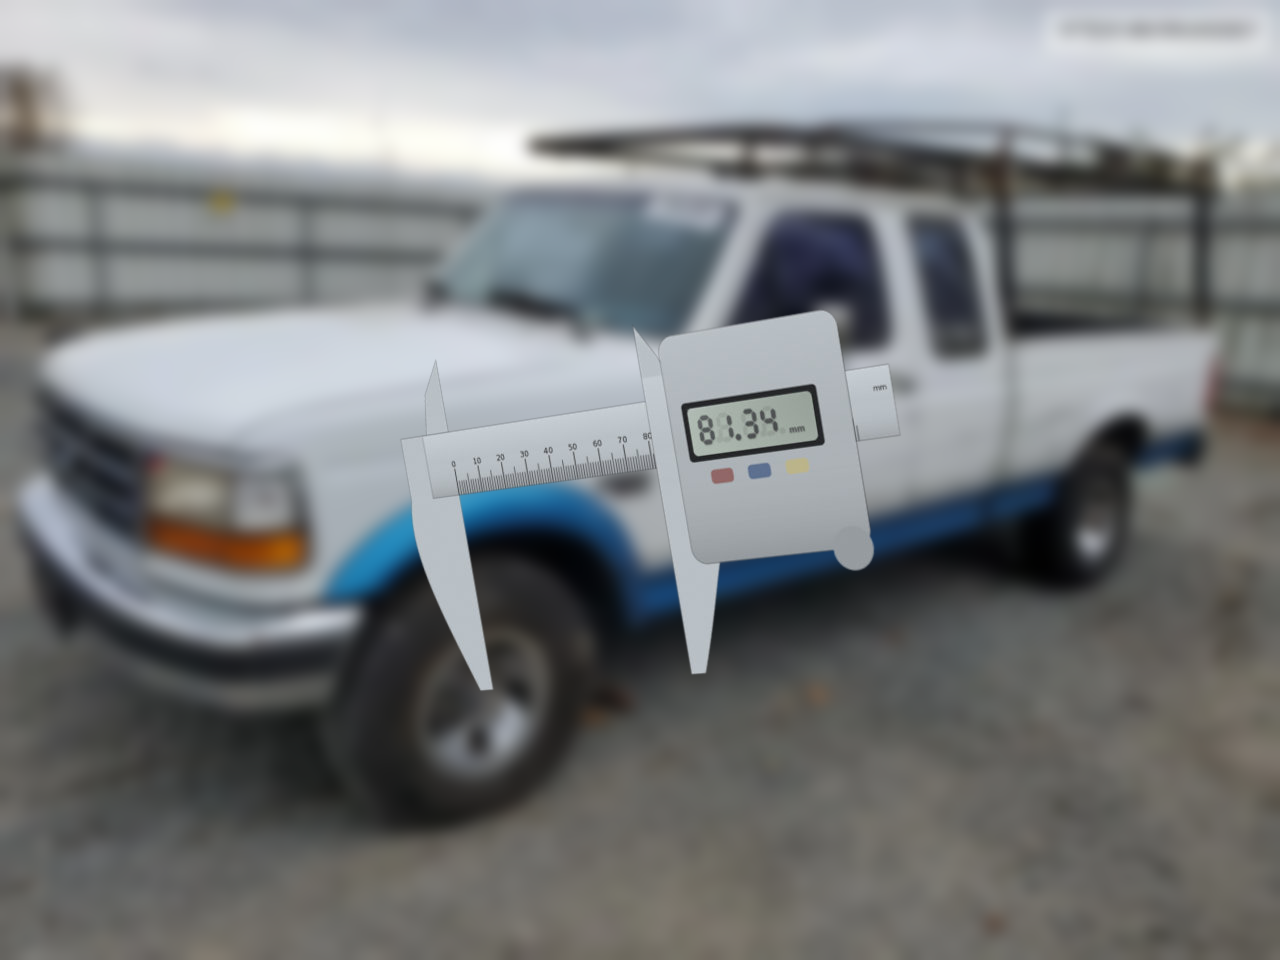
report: 81.34 (mm)
